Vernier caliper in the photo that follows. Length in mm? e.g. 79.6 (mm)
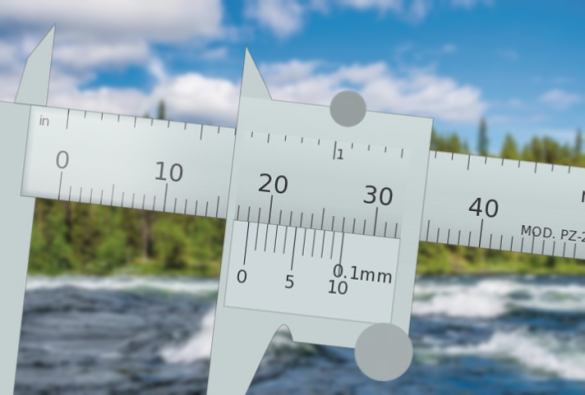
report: 18.1 (mm)
